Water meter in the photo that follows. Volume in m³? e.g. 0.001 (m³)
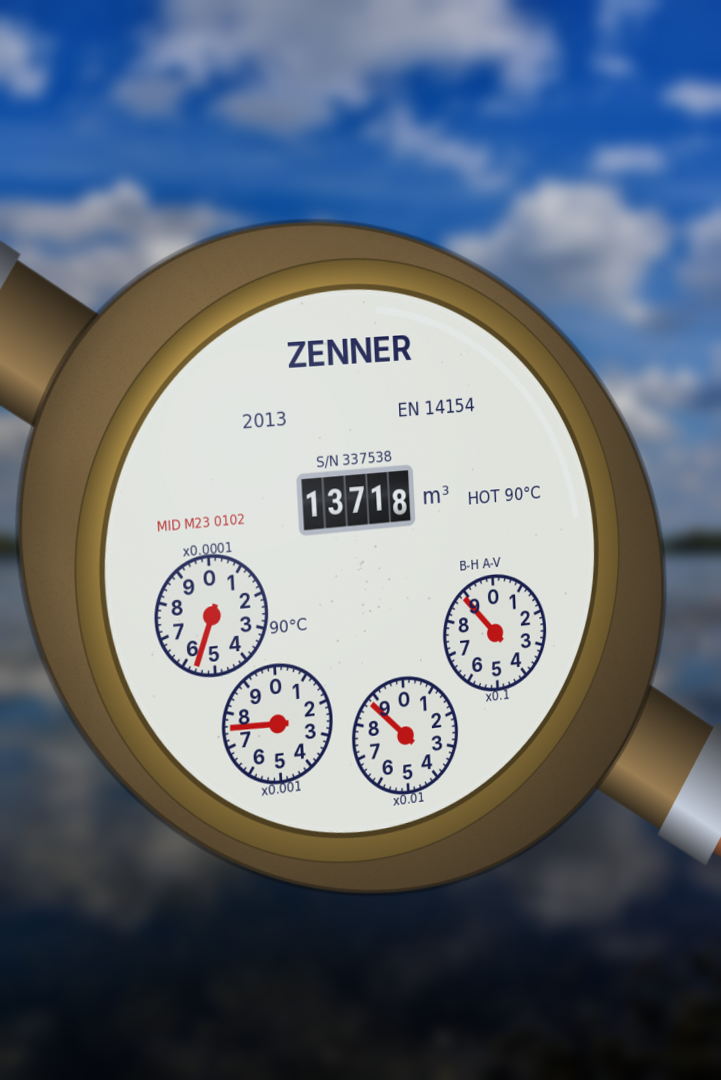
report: 13717.8875 (m³)
